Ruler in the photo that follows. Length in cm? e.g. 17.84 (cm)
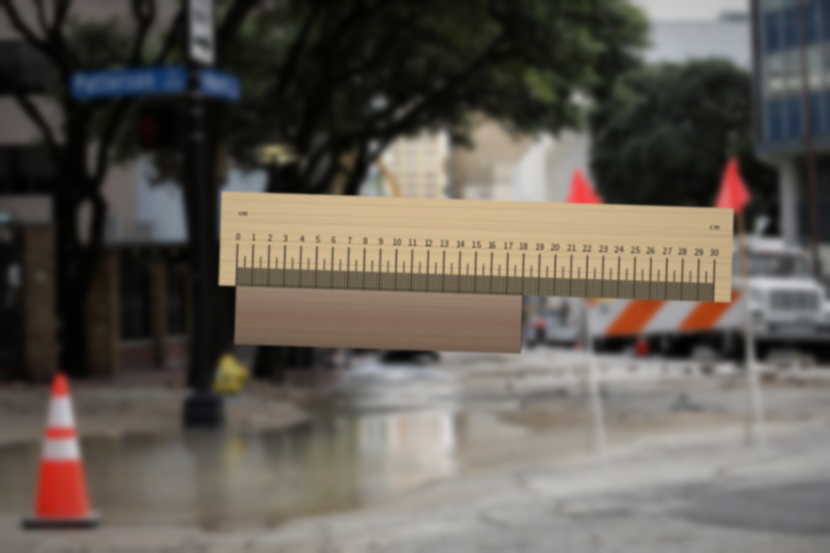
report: 18 (cm)
